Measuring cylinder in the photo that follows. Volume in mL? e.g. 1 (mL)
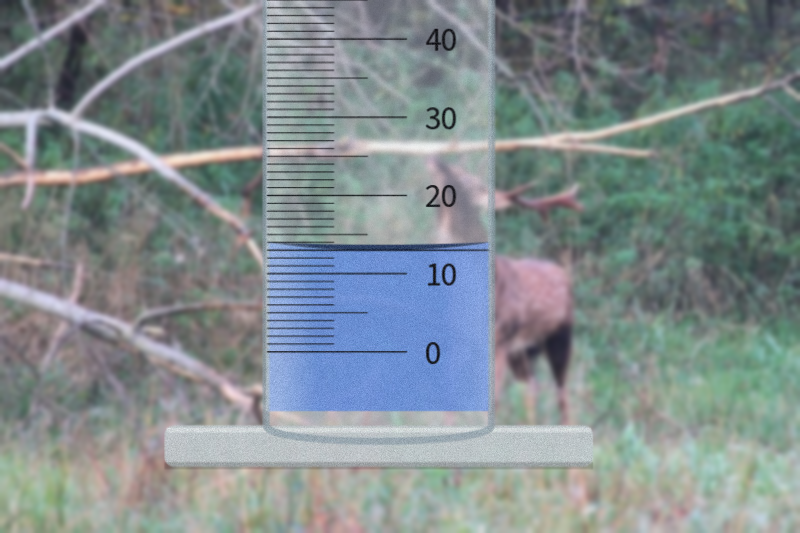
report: 13 (mL)
